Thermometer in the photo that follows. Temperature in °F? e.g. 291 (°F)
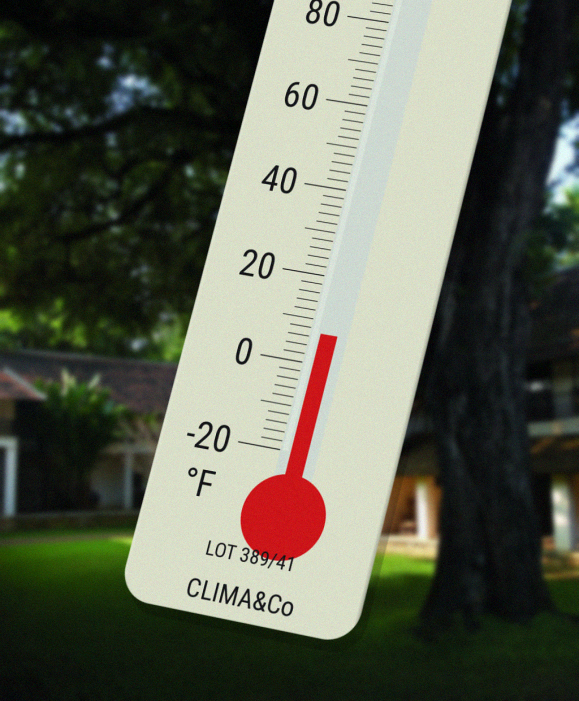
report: 7 (°F)
